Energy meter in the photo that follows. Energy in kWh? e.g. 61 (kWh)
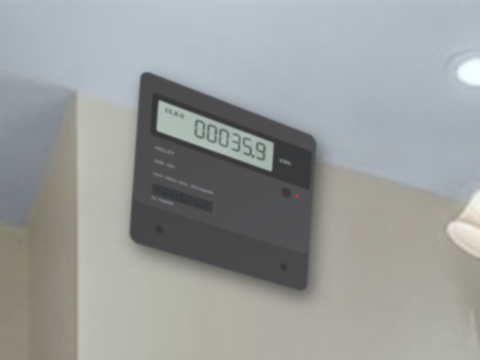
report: 35.9 (kWh)
